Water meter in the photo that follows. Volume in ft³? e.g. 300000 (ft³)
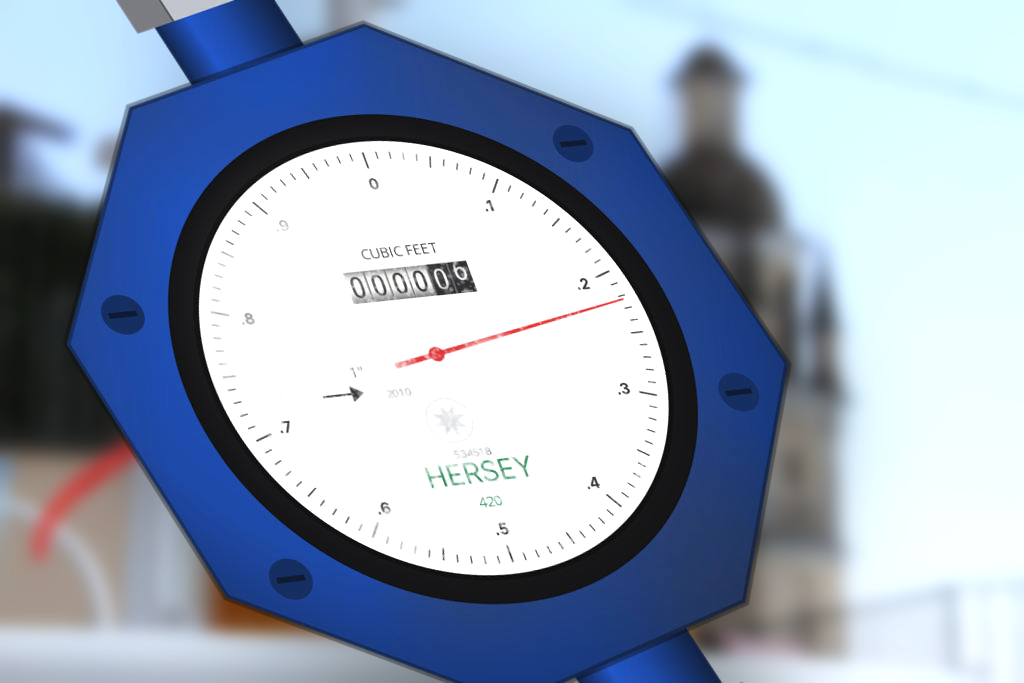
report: 6.22 (ft³)
